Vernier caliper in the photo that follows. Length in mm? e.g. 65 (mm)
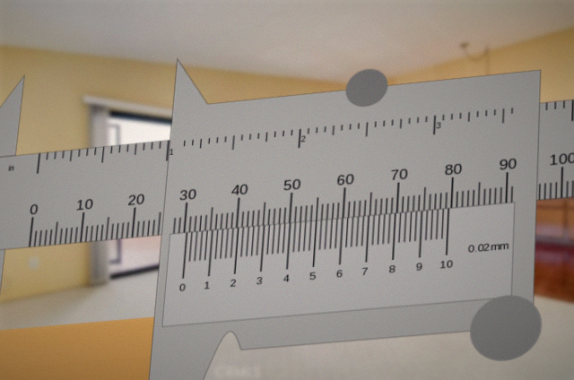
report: 30.5 (mm)
